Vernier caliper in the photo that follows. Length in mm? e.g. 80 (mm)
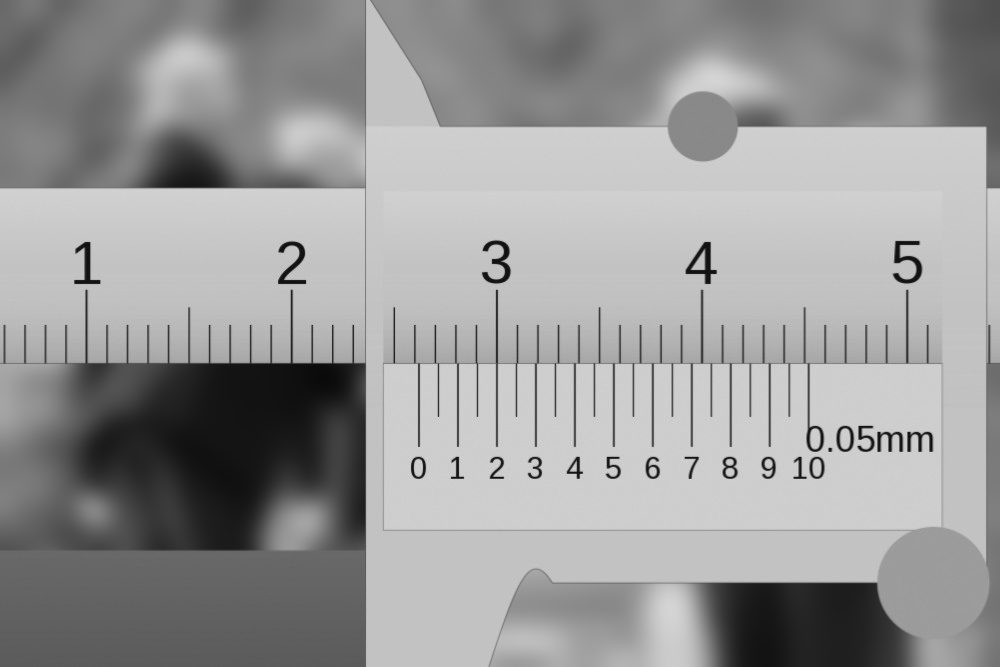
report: 26.2 (mm)
